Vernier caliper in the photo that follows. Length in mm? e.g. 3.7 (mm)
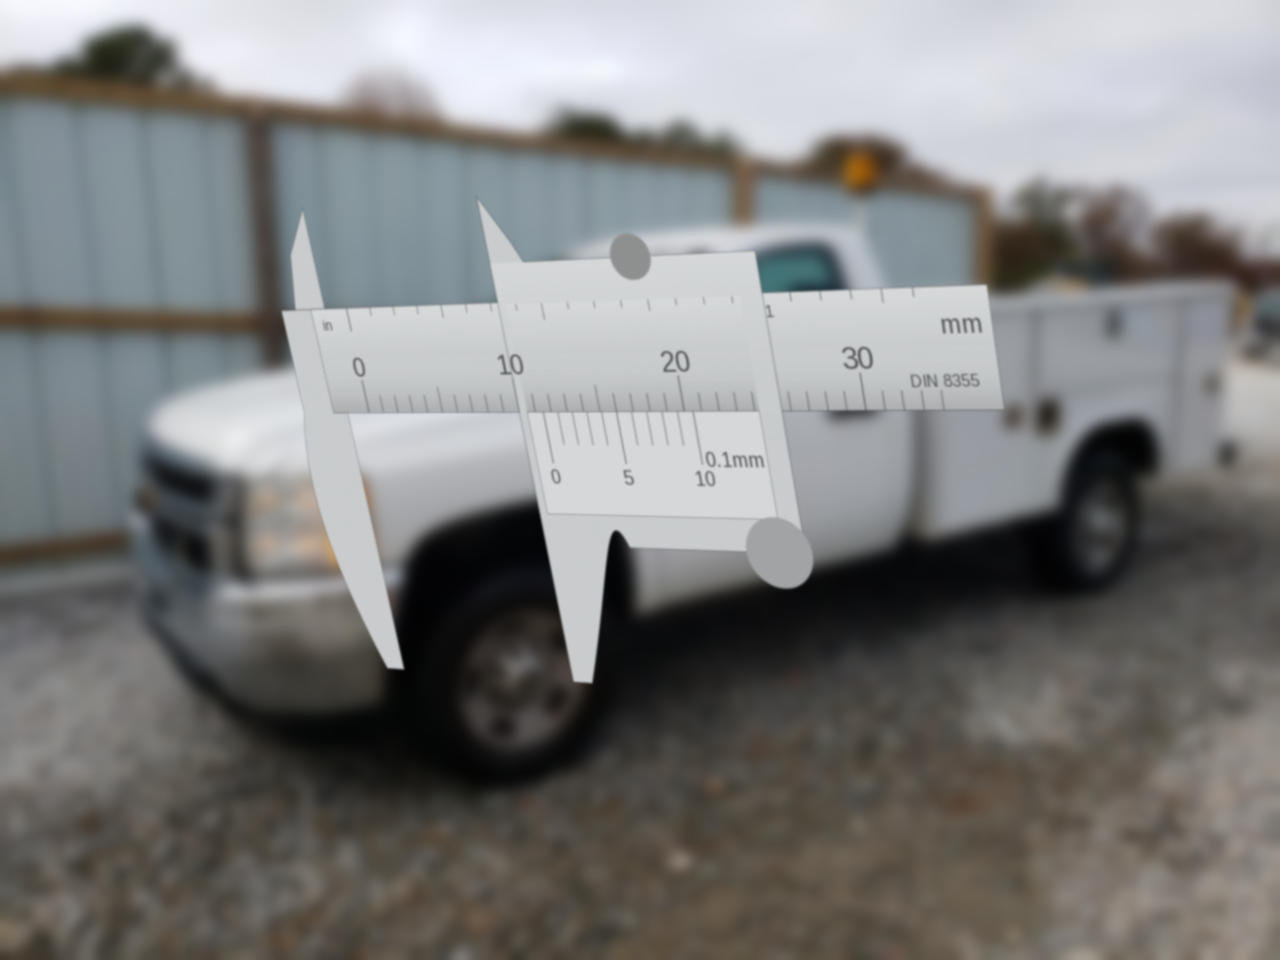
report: 11.5 (mm)
